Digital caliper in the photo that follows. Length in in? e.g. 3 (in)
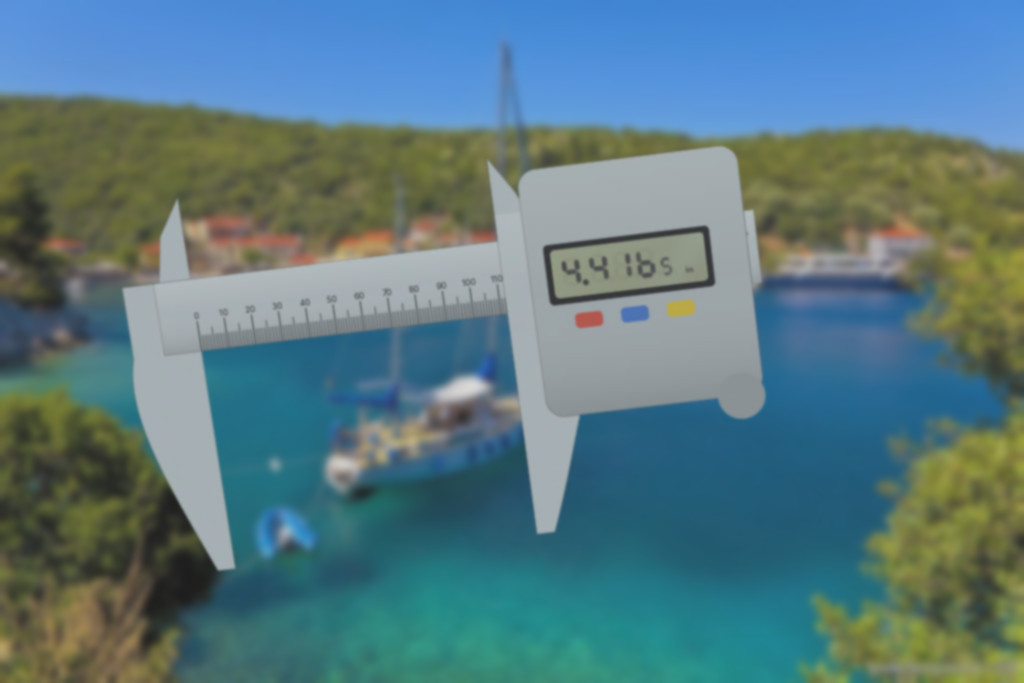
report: 4.4165 (in)
